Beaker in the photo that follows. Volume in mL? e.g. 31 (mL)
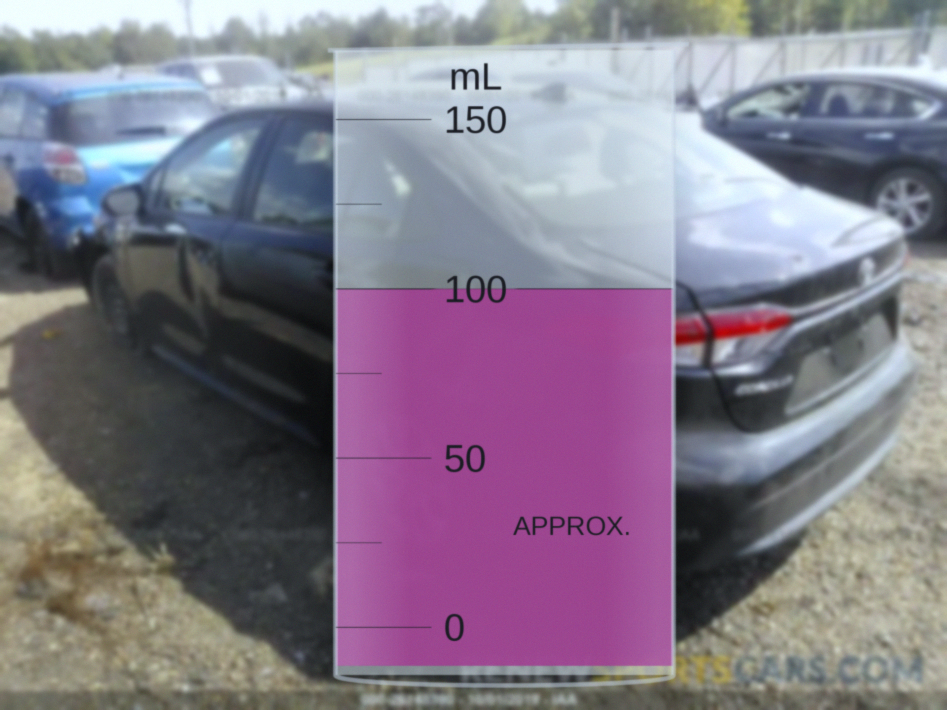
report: 100 (mL)
